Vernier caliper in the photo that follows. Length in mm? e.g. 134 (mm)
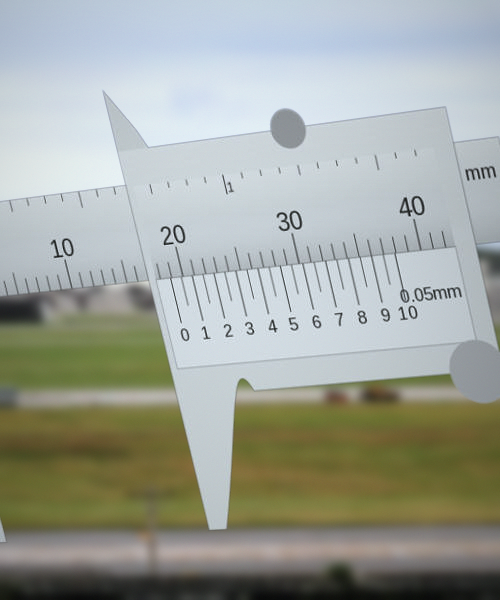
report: 18.9 (mm)
